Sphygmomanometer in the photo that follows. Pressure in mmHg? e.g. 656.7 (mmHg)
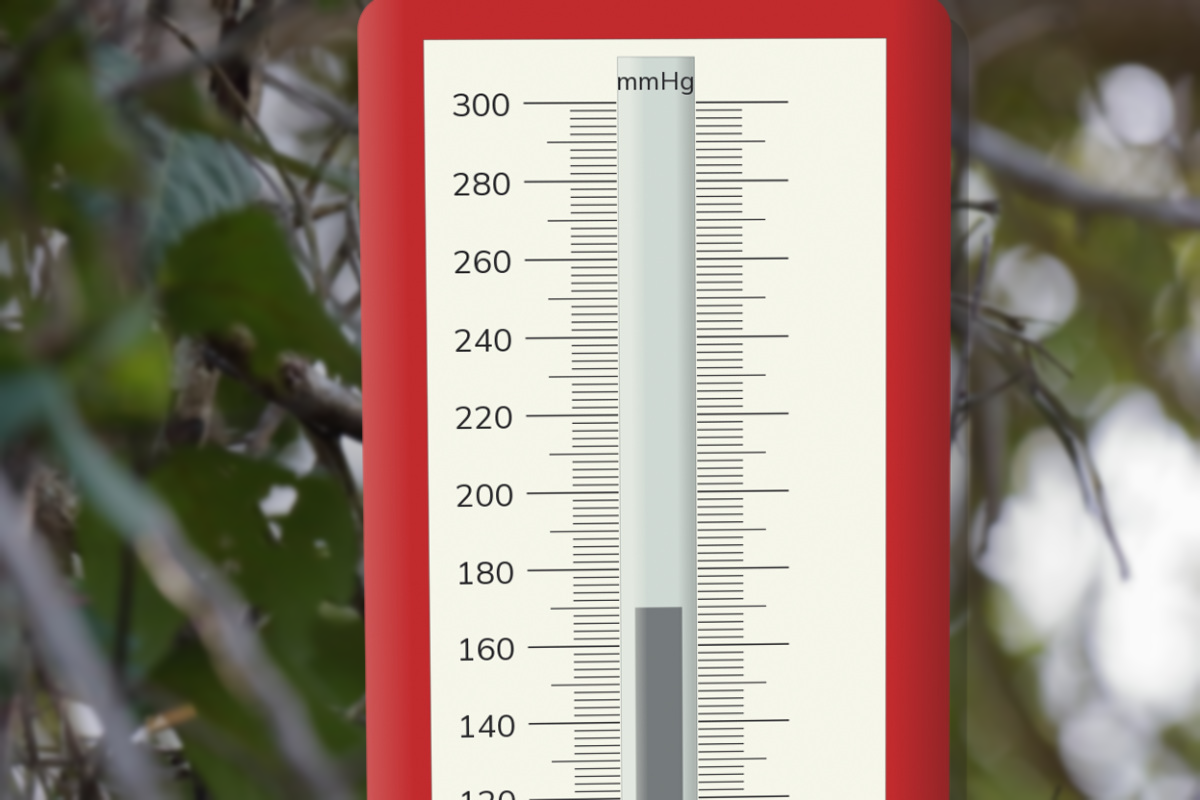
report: 170 (mmHg)
